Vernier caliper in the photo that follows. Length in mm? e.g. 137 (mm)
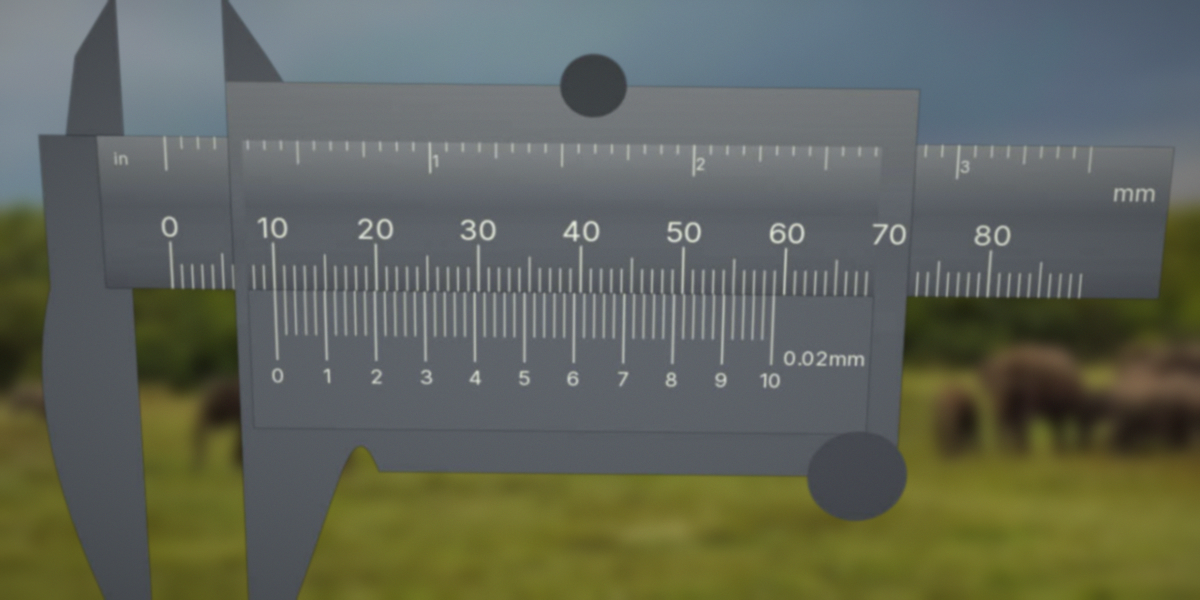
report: 10.0 (mm)
